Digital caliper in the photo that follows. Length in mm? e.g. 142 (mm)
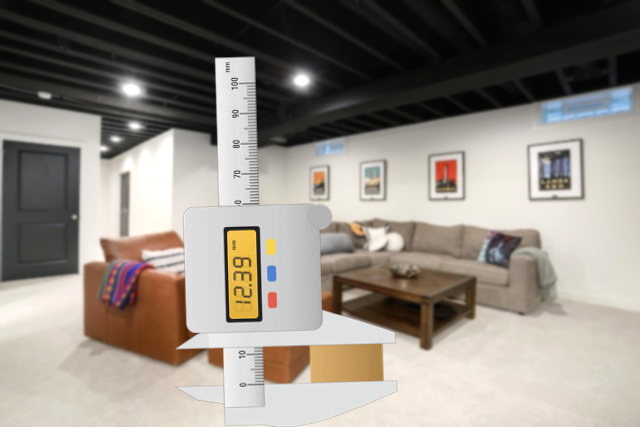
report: 12.39 (mm)
